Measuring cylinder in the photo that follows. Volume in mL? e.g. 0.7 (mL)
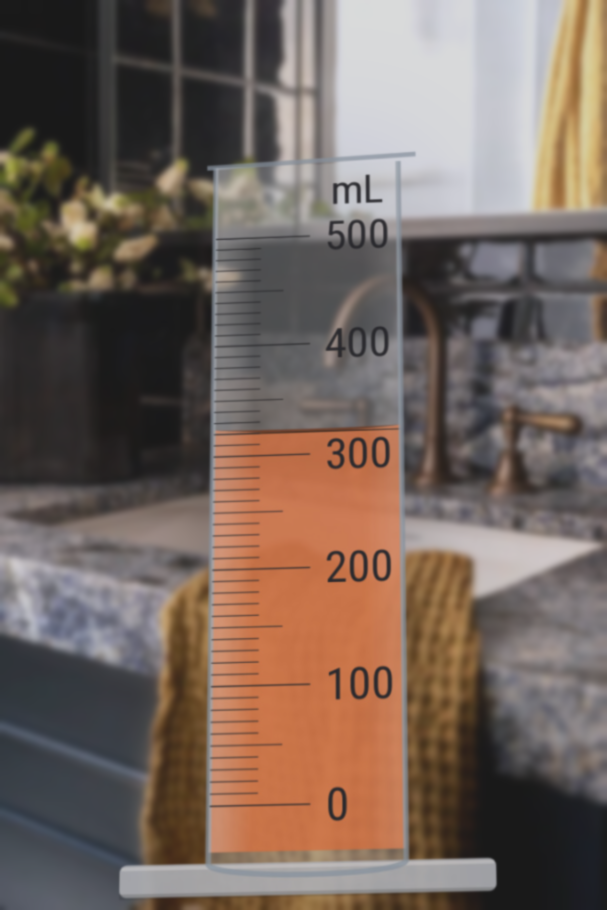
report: 320 (mL)
